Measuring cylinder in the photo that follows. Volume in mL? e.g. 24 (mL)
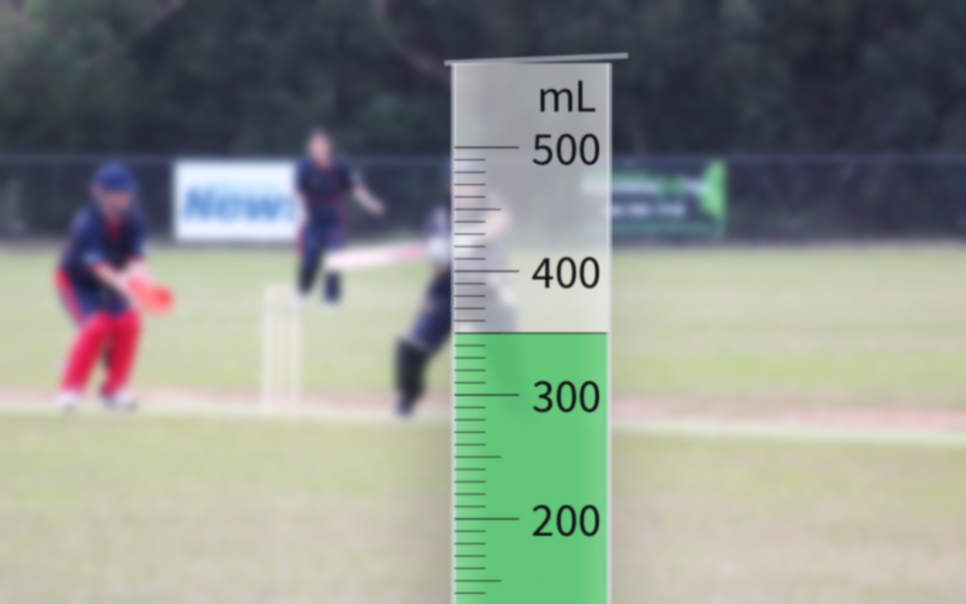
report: 350 (mL)
